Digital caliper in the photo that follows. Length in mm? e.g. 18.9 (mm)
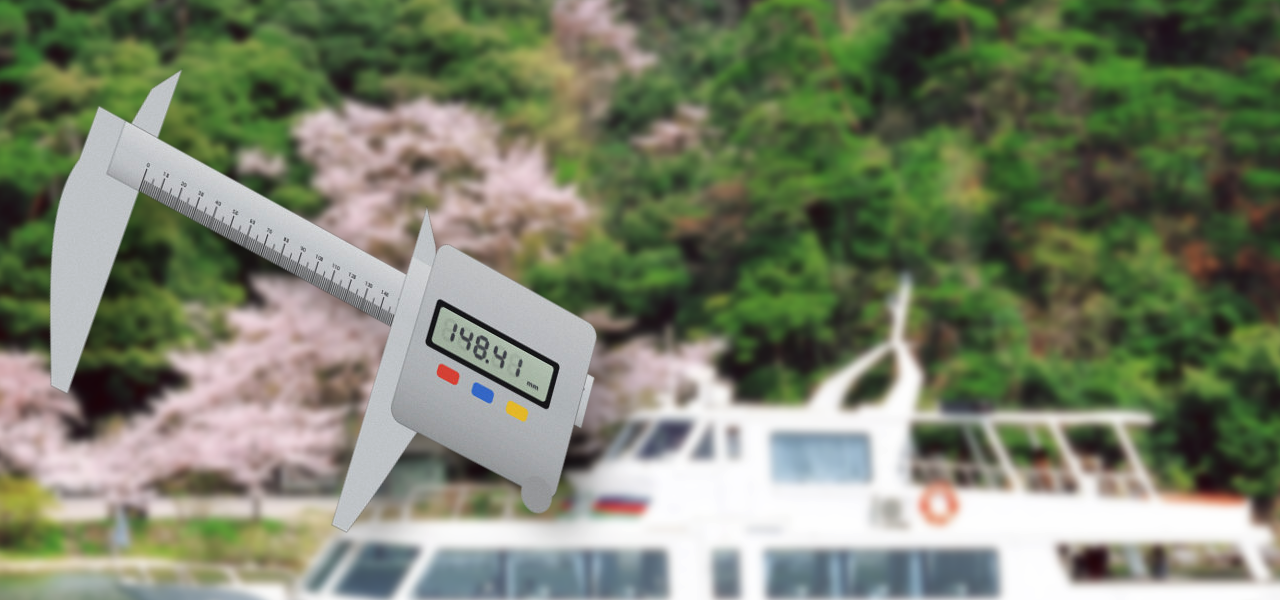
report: 148.41 (mm)
